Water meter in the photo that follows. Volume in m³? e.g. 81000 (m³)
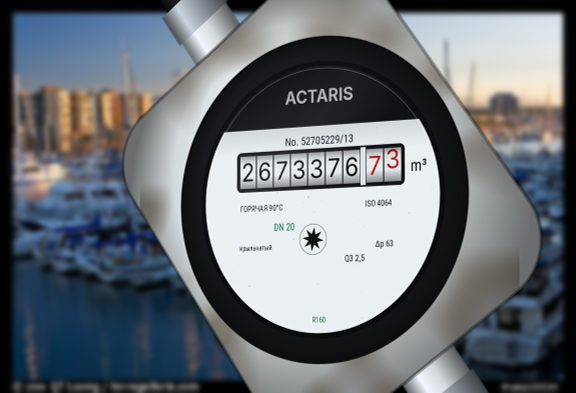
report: 2673376.73 (m³)
